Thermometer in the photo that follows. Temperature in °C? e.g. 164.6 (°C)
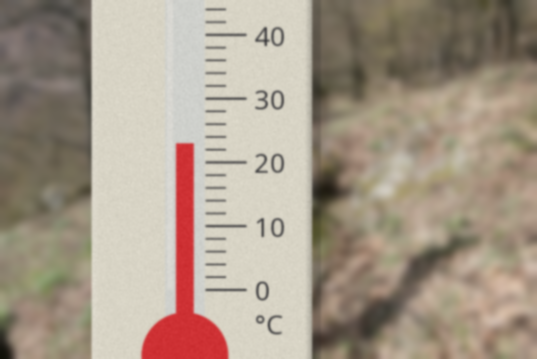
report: 23 (°C)
